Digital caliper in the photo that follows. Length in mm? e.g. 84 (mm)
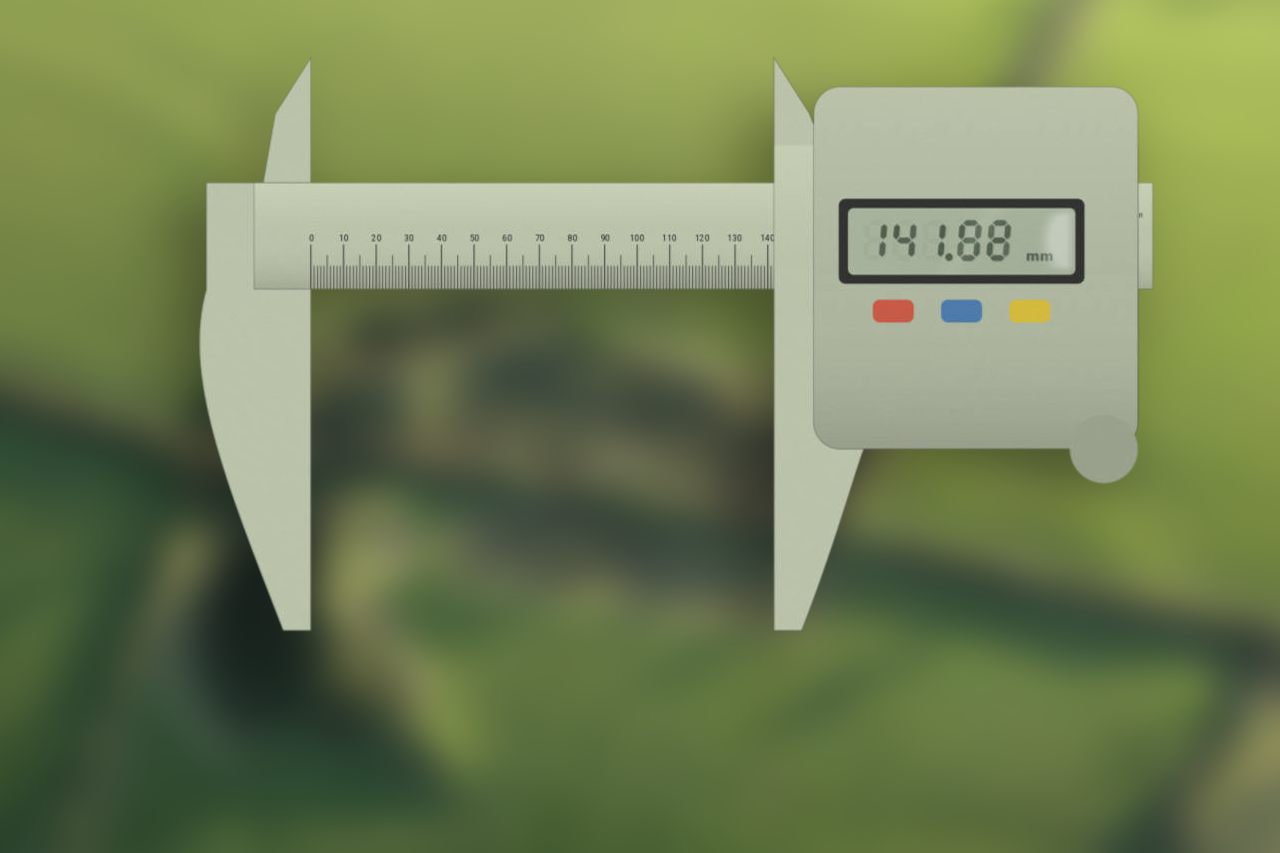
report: 141.88 (mm)
